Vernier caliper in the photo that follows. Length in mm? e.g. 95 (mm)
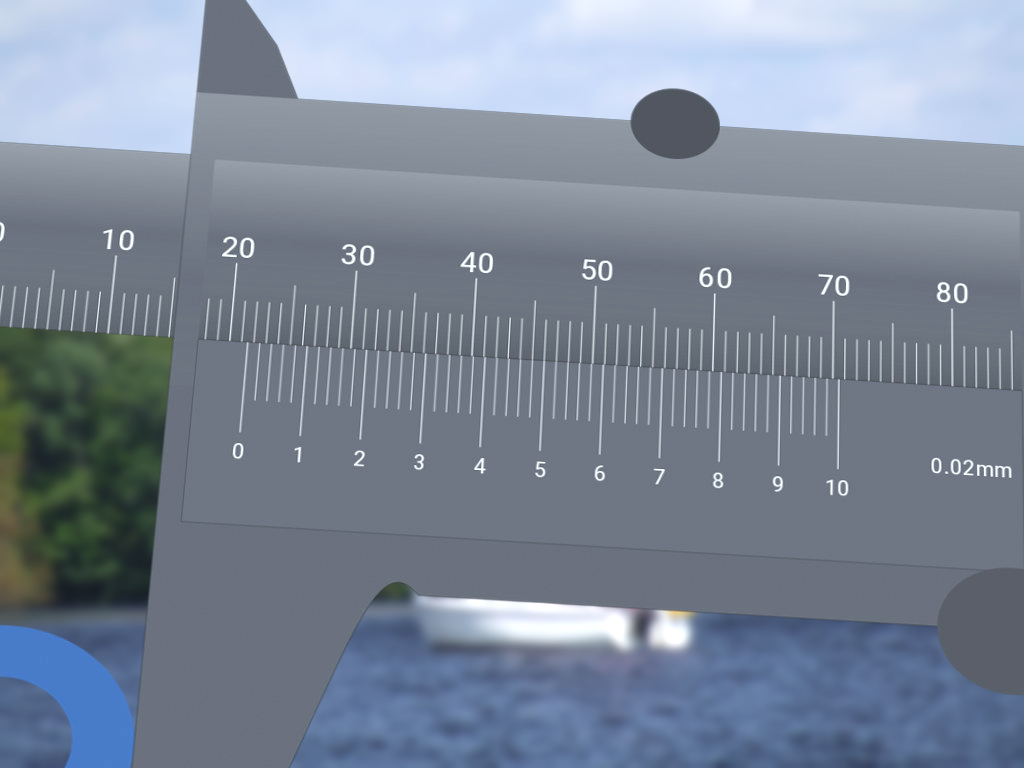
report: 21.5 (mm)
